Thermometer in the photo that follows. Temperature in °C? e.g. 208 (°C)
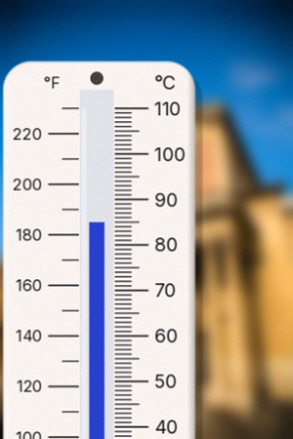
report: 85 (°C)
